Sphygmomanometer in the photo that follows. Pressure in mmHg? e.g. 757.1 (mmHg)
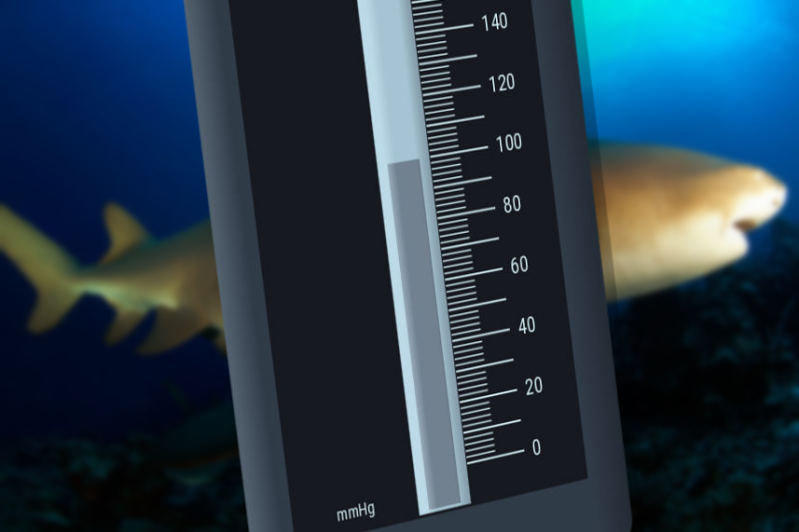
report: 100 (mmHg)
